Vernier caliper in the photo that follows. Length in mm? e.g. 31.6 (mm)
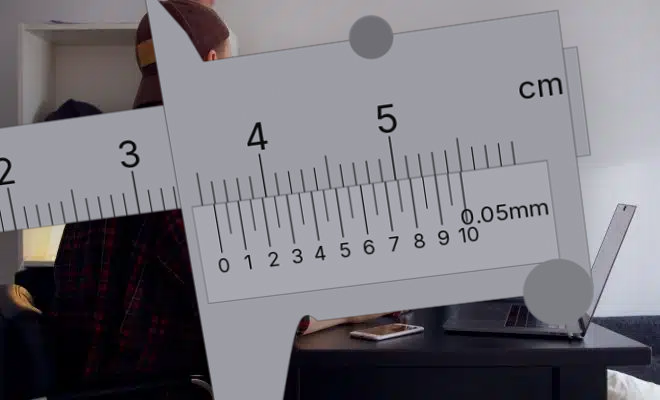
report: 35.9 (mm)
